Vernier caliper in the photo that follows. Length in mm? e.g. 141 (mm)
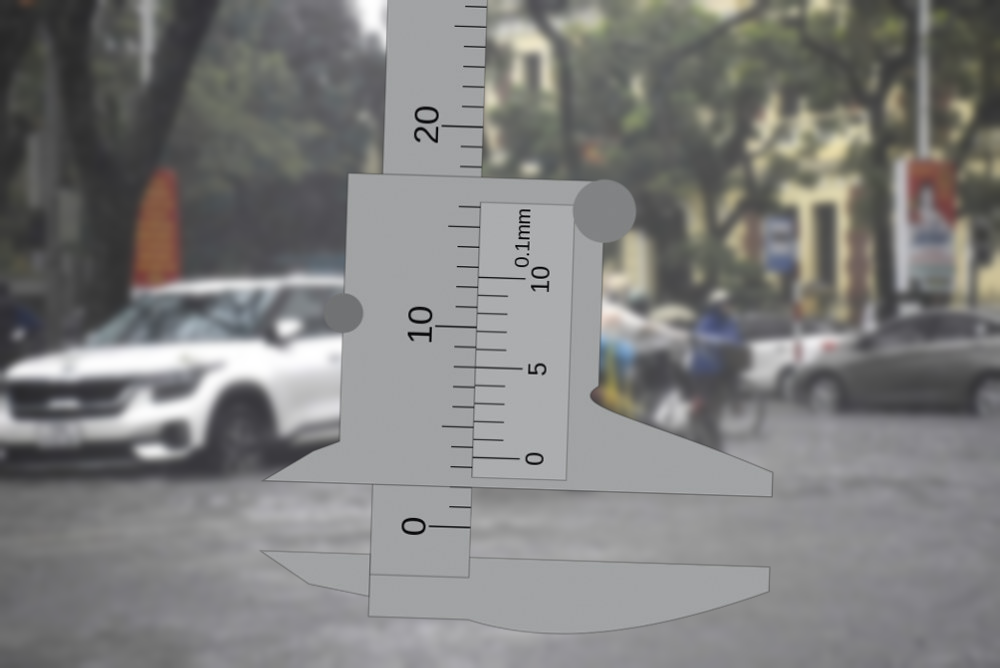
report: 3.5 (mm)
